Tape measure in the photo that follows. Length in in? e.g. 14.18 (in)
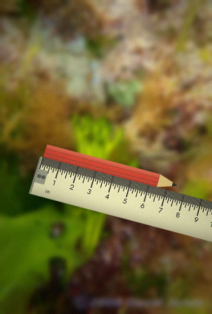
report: 7.5 (in)
